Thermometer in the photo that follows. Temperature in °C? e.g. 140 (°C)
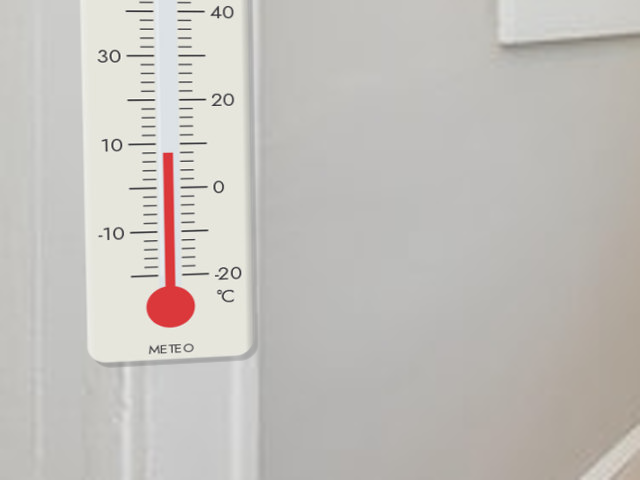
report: 8 (°C)
